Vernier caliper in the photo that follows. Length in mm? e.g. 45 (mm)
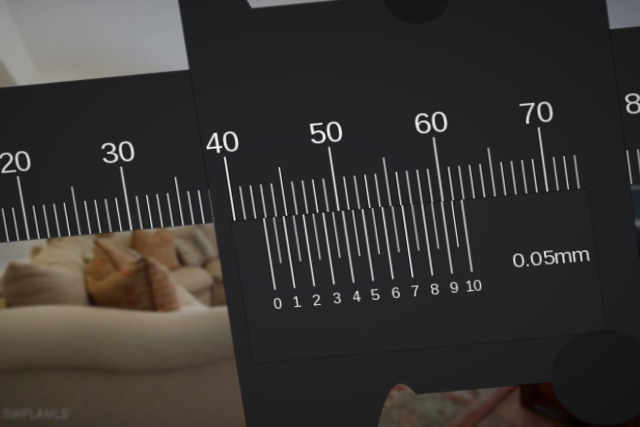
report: 42.8 (mm)
